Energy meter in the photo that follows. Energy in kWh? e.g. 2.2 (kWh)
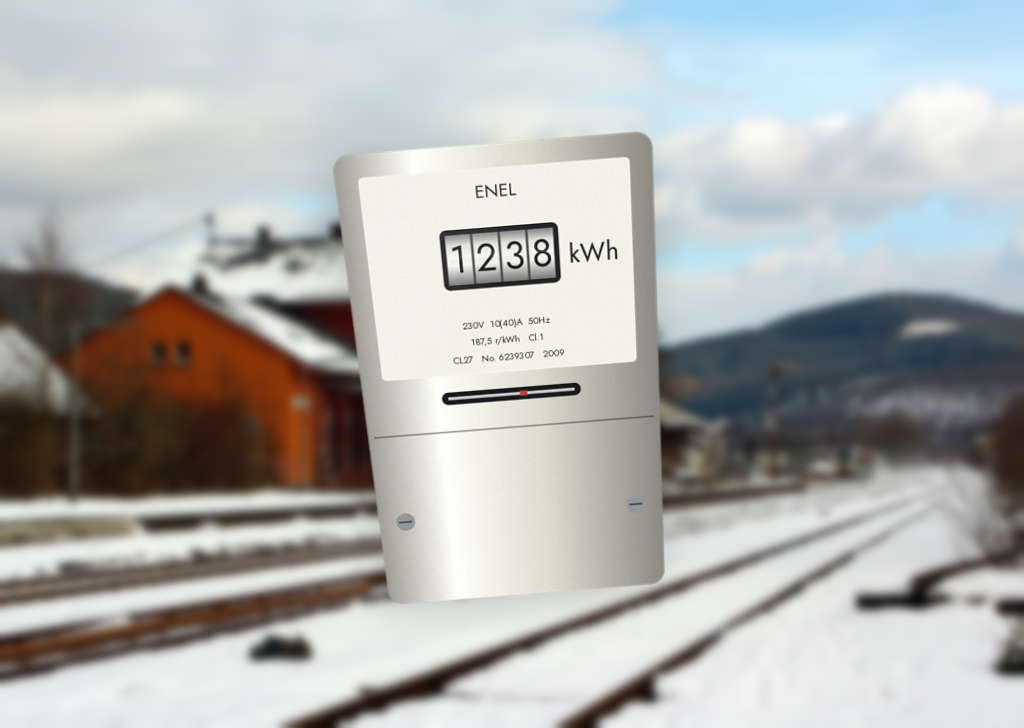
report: 1238 (kWh)
